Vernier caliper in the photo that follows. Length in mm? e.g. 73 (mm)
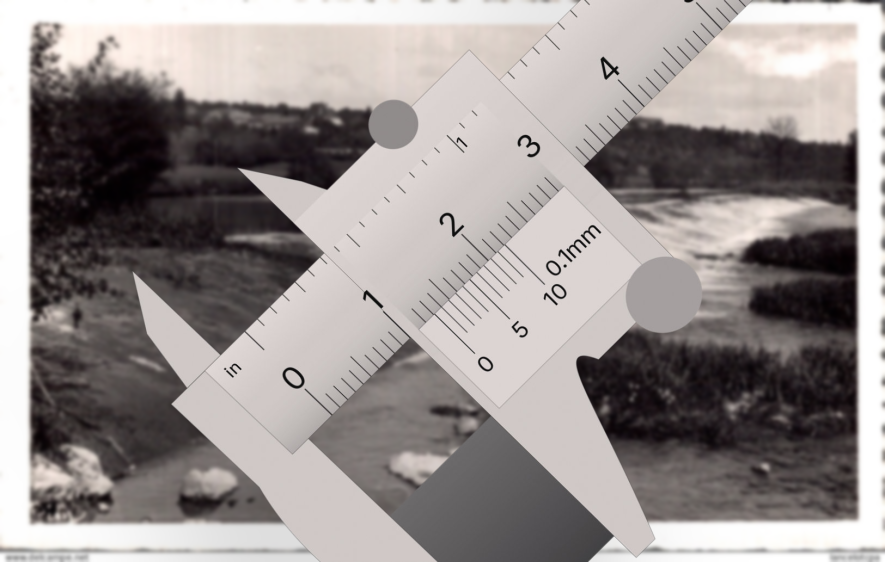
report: 13.1 (mm)
